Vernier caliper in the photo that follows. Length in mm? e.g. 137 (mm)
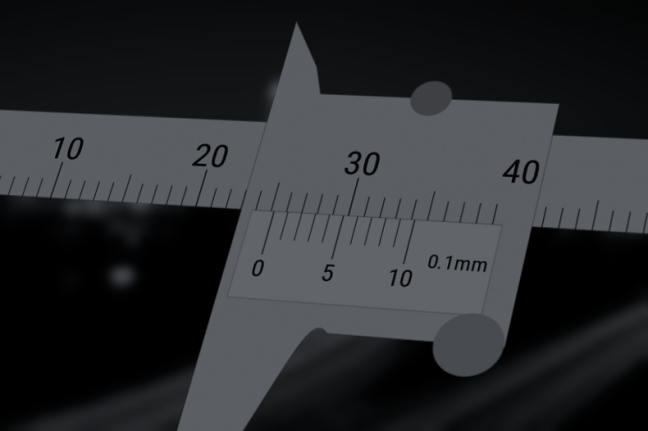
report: 25.2 (mm)
